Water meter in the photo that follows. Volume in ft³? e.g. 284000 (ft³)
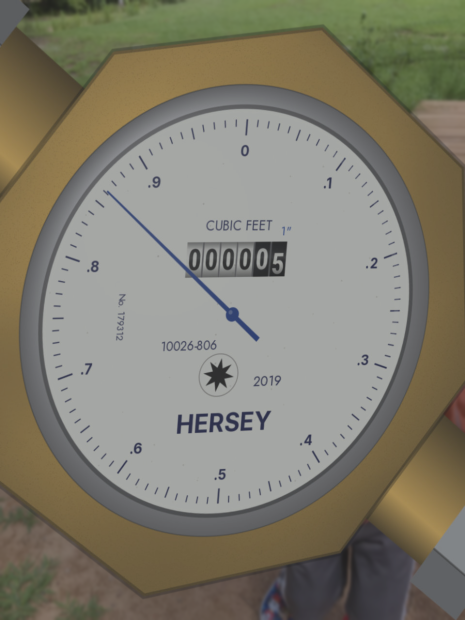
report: 4.86 (ft³)
